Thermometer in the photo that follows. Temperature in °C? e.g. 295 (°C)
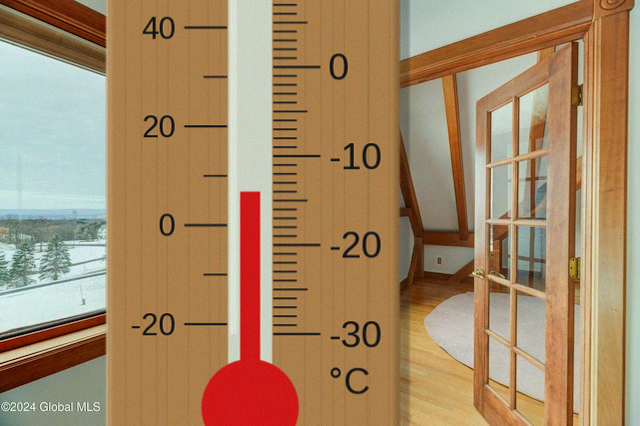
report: -14 (°C)
